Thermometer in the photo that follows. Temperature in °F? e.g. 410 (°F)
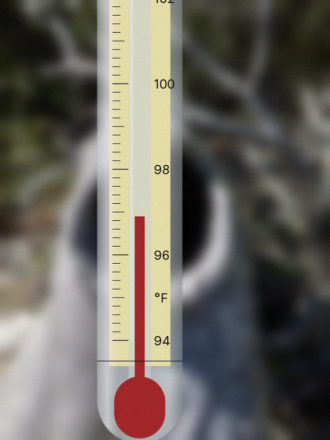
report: 96.9 (°F)
